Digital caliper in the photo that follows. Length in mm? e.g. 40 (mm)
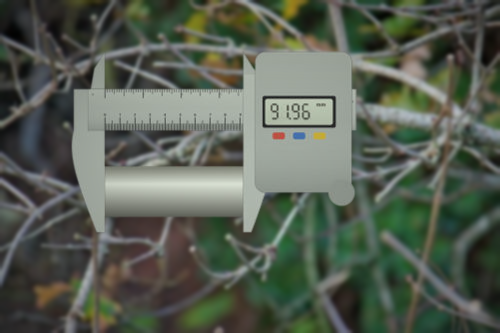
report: 91.96 (mm)
